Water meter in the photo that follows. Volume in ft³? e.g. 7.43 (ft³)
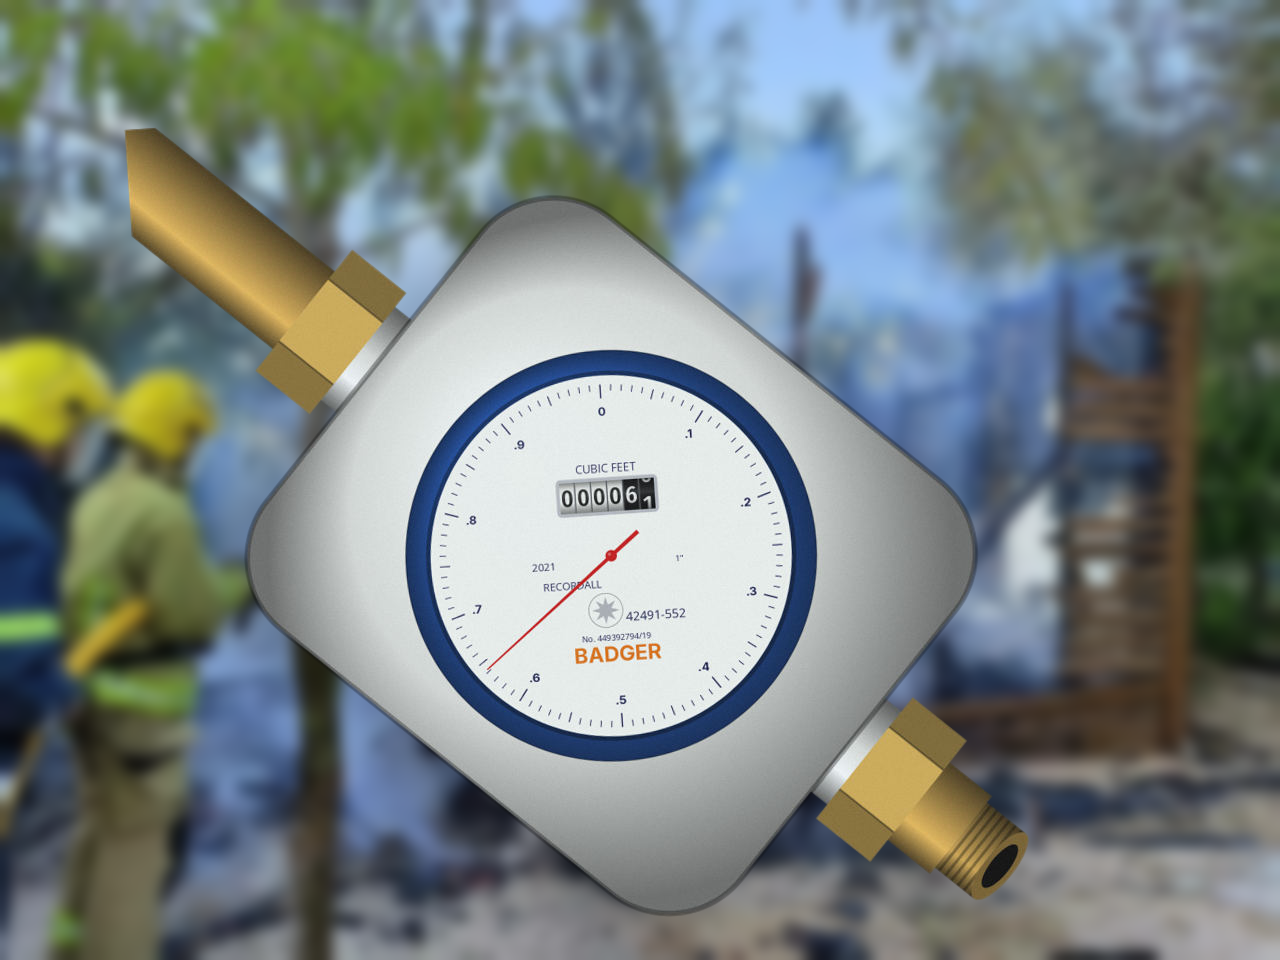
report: 60.64 (ft³)
